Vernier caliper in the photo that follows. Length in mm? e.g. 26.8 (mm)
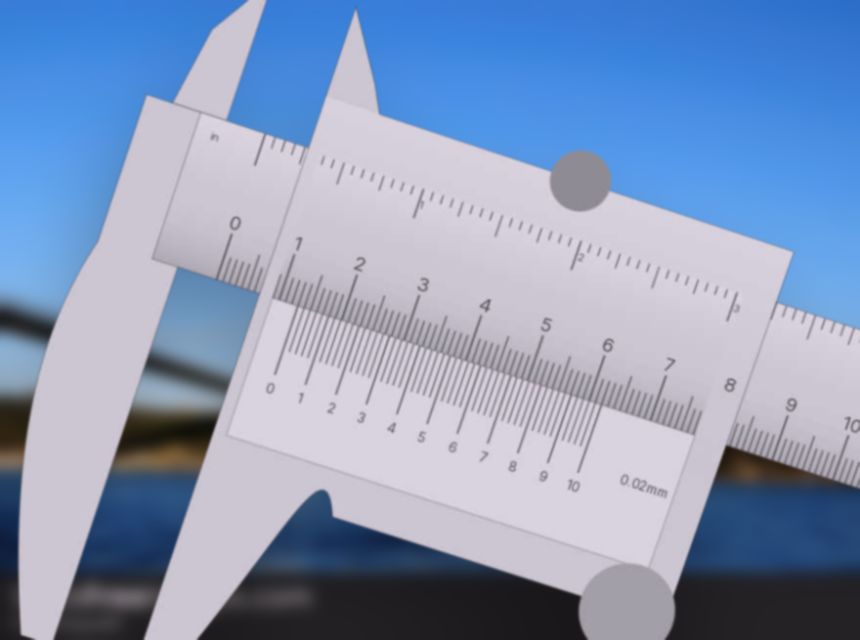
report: 13.0 (mm)
